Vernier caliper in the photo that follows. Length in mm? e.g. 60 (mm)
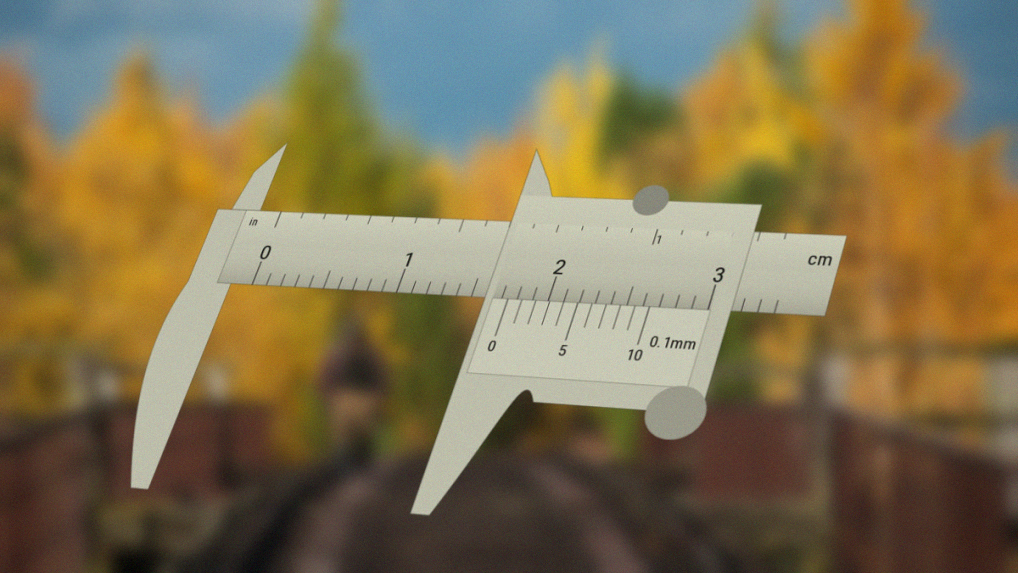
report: 17.4 (mm)
